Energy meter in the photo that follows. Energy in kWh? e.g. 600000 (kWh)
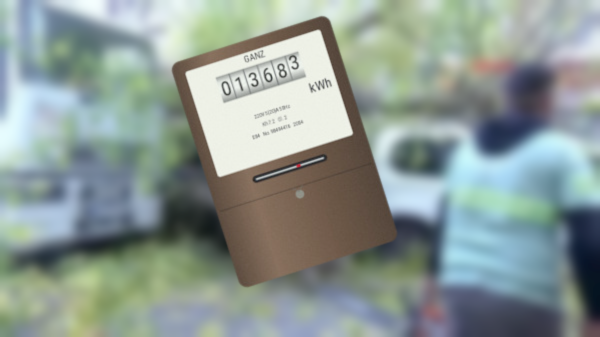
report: 13683 (kWh)
